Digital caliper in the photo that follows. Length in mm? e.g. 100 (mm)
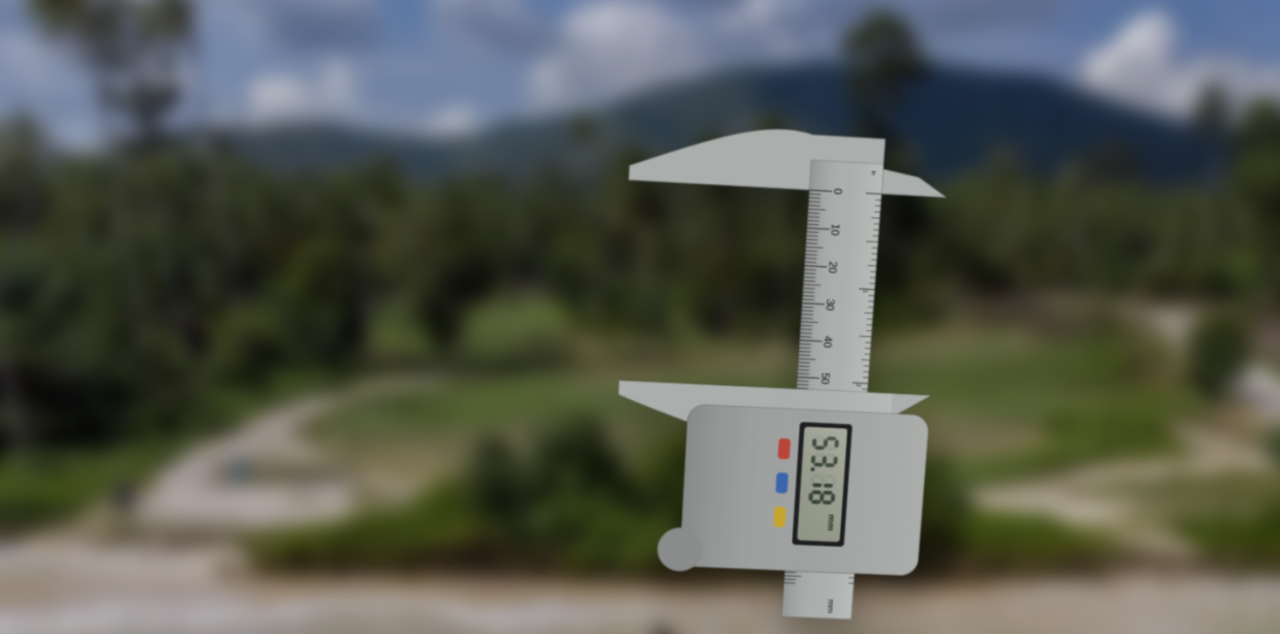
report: 53.18 (mm)
